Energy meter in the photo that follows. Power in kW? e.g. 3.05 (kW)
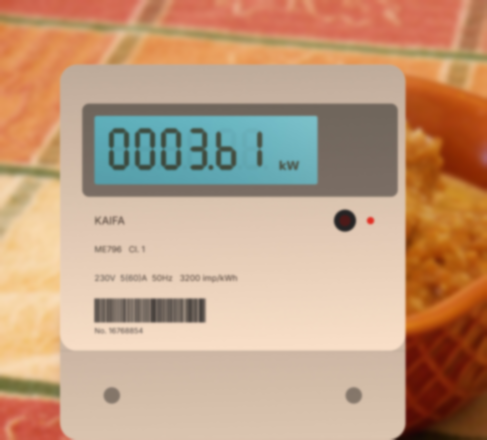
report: 3.61 (kW)
